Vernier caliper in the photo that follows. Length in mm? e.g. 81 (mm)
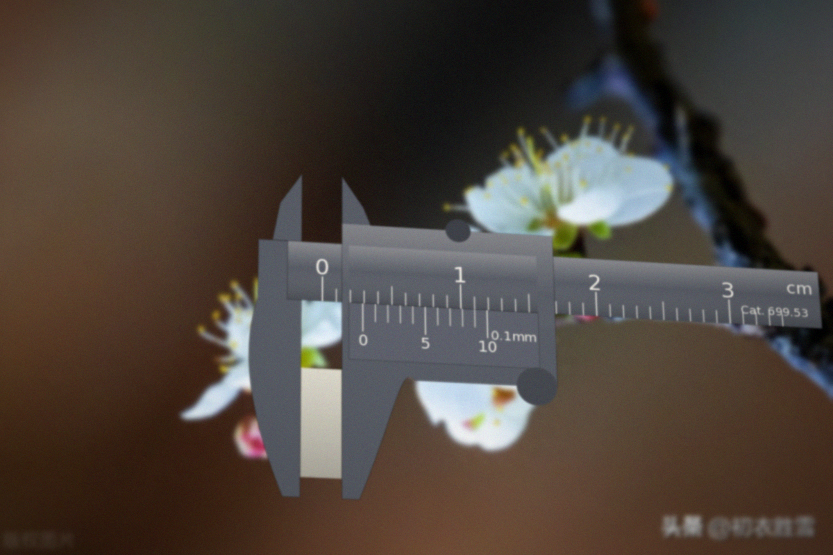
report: 2.9 (mm)
